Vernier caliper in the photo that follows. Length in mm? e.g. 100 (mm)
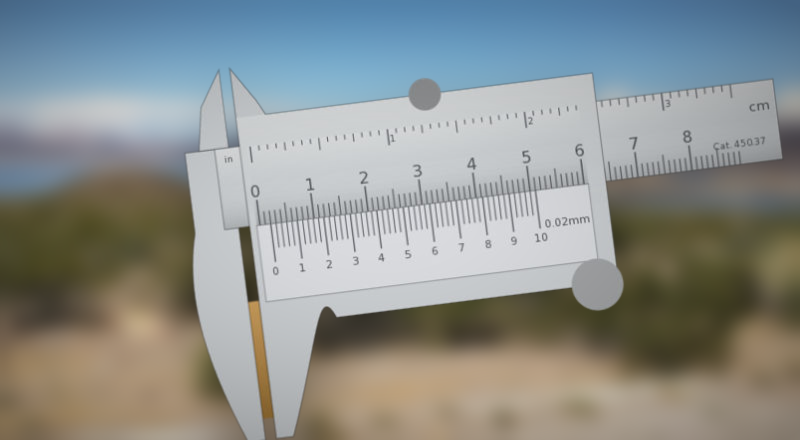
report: 2.0 (mm)
